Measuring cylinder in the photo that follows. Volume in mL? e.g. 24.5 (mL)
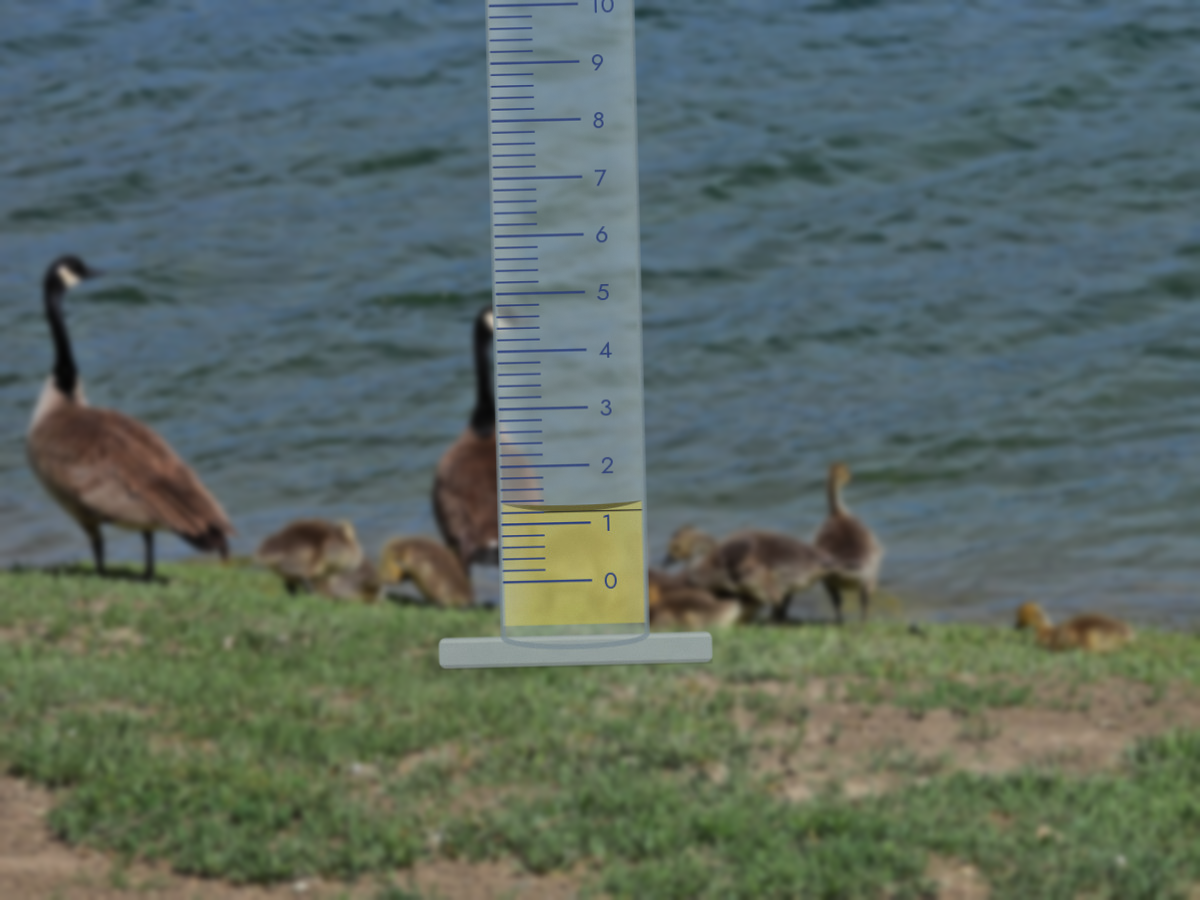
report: 1.2 (mL)
